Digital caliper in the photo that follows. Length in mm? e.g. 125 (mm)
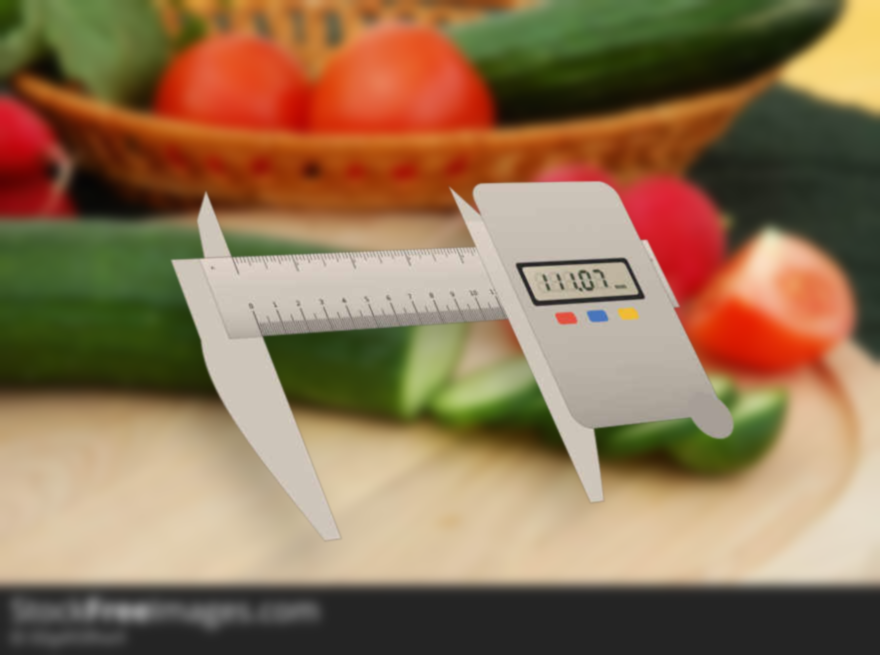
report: 111.07 (mm)
